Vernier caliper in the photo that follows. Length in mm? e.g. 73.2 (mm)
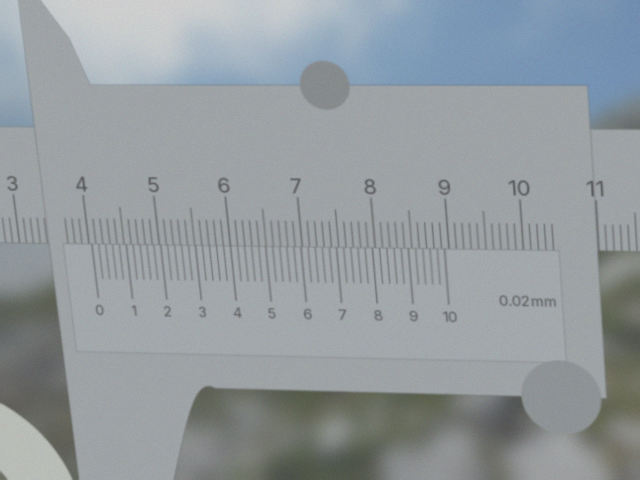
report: 40.4 (mm)
